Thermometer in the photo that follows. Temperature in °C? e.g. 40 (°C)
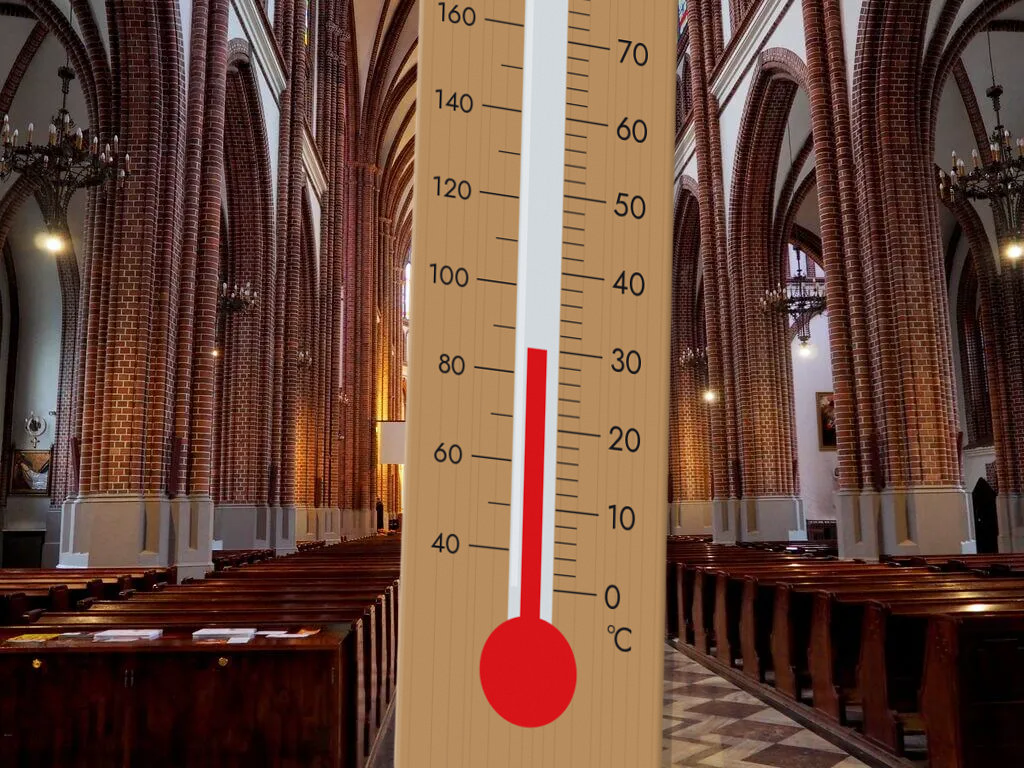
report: 30 (°C)
